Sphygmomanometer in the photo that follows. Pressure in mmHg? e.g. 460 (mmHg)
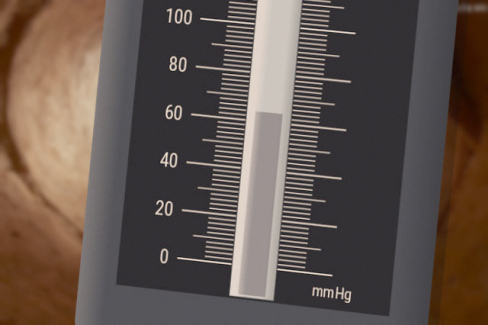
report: 64 (mmHg)
